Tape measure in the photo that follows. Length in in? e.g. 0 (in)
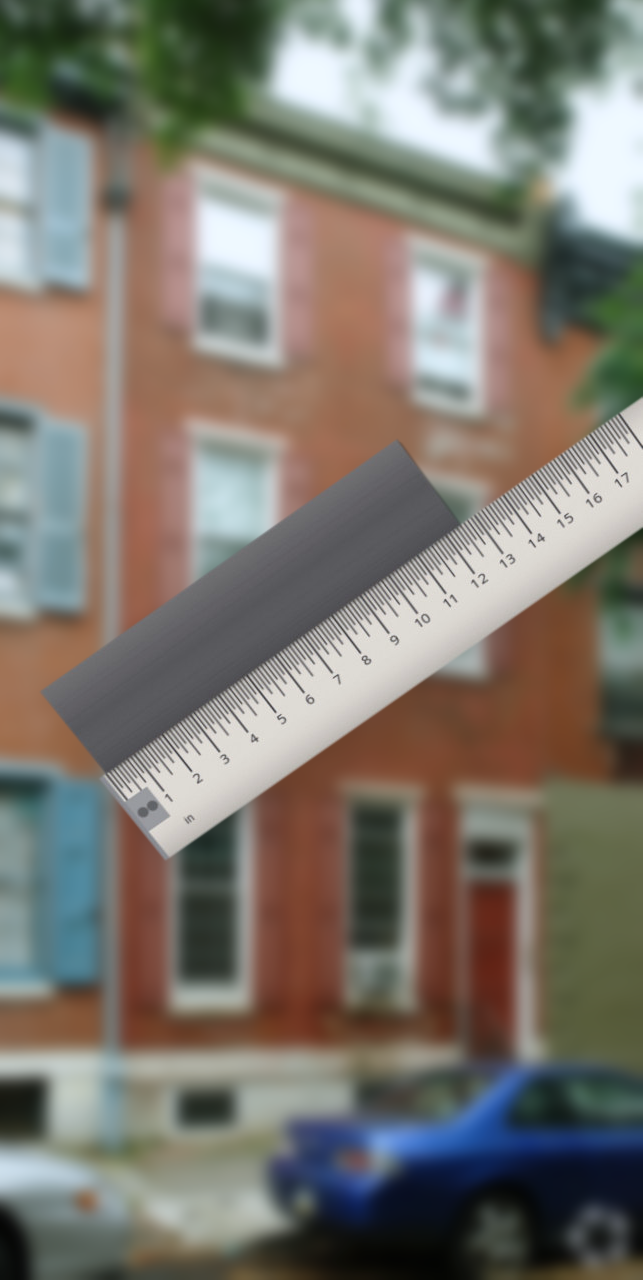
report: 12.5 (in)
